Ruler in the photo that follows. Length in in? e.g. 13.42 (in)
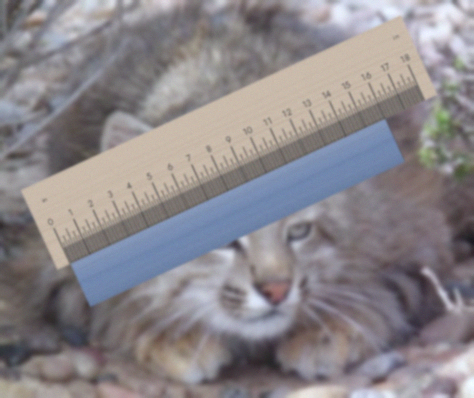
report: 16 (in)
